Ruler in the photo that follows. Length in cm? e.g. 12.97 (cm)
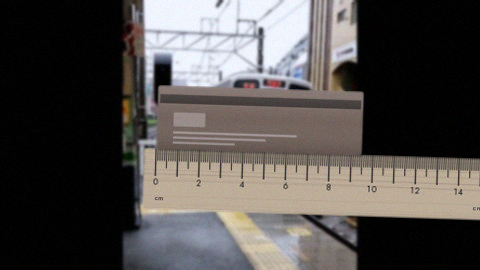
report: 9.5 (cm)
